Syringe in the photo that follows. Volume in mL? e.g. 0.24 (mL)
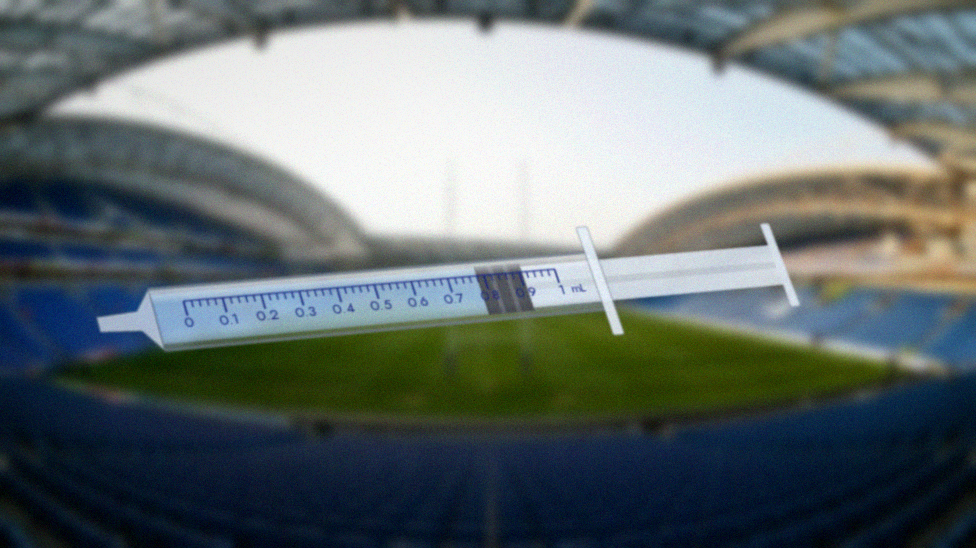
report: 0.78 (mL)
